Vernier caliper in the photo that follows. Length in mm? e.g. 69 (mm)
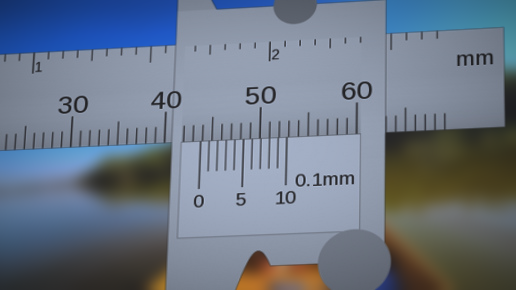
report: 43.8 (mm)
